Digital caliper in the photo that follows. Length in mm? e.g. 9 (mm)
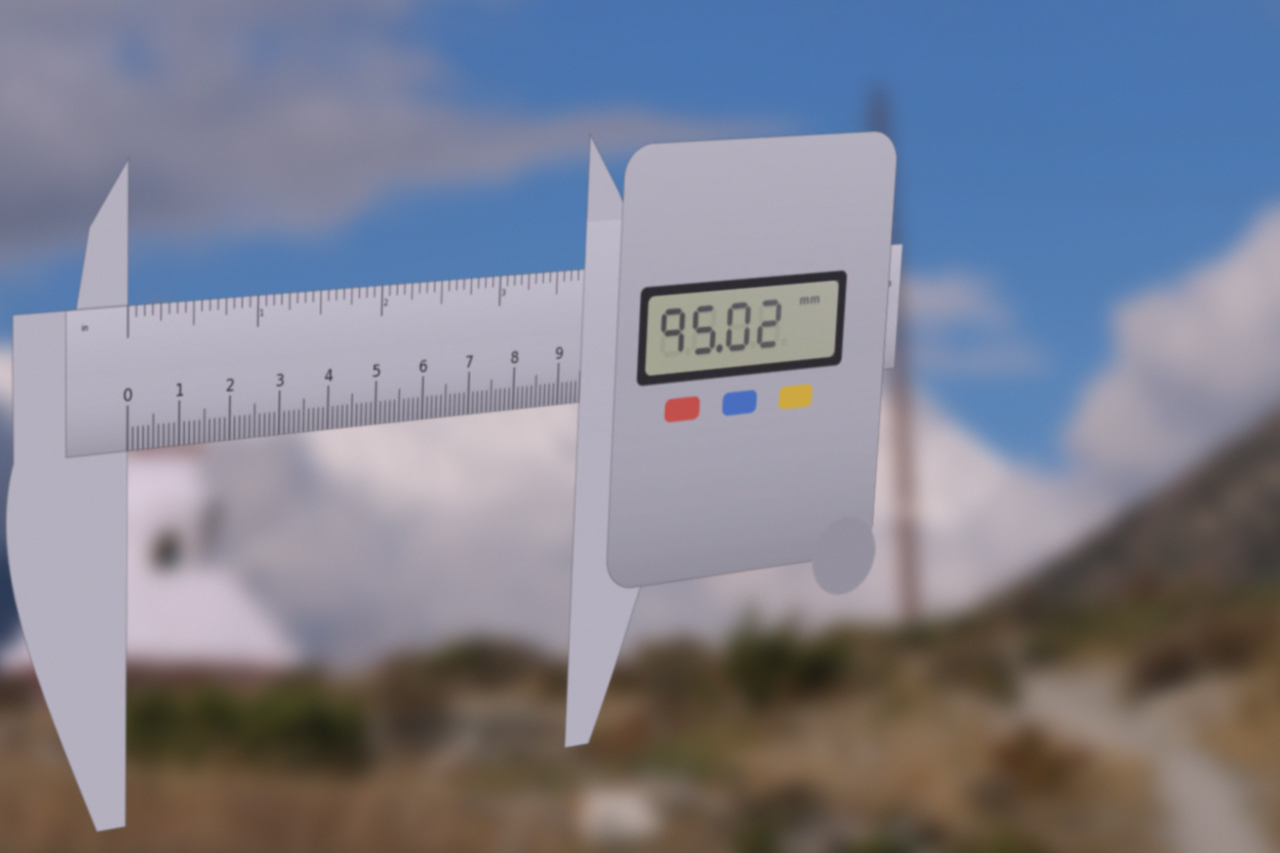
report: 95.02 (mm)
